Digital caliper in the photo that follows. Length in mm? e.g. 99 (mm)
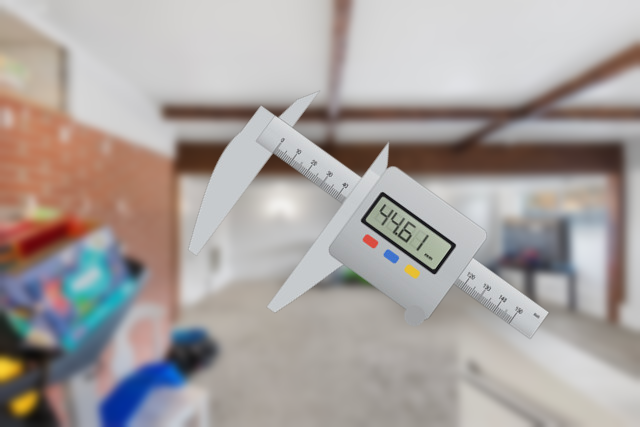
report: 44.61 (mm)
